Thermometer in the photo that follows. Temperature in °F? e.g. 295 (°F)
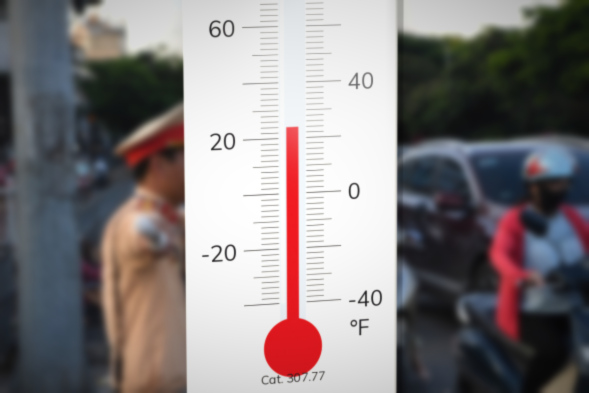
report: 24 (°F)
